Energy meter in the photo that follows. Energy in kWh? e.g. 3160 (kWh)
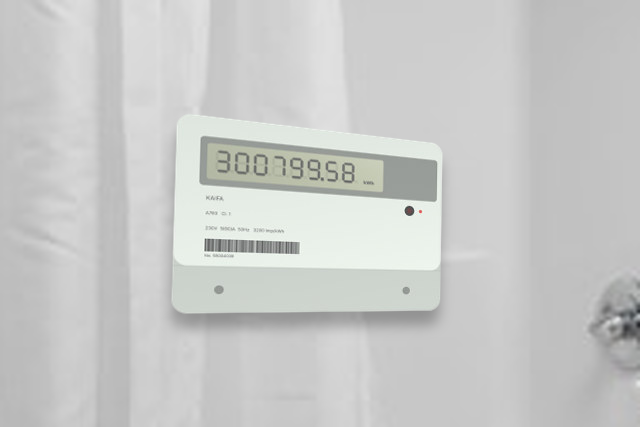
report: 300799.58 (kWh)
